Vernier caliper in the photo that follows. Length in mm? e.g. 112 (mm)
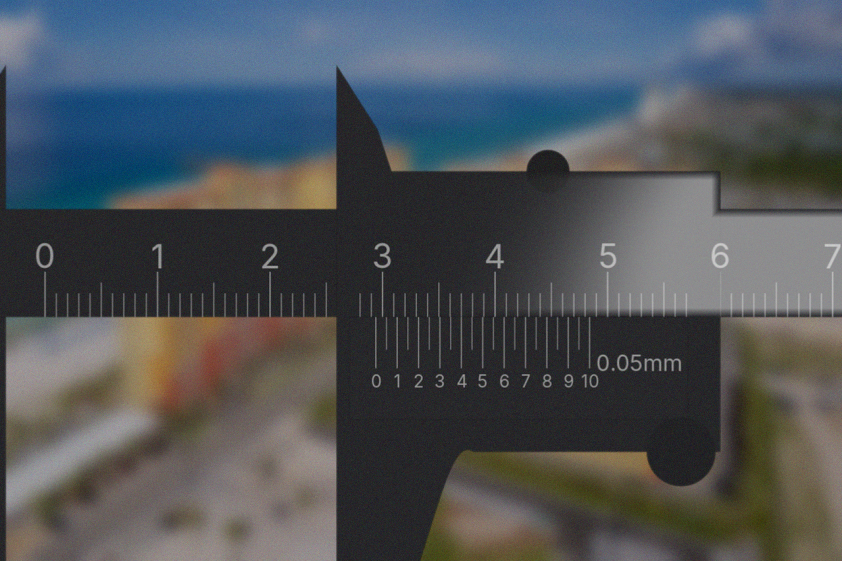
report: 29.4 (mm)
